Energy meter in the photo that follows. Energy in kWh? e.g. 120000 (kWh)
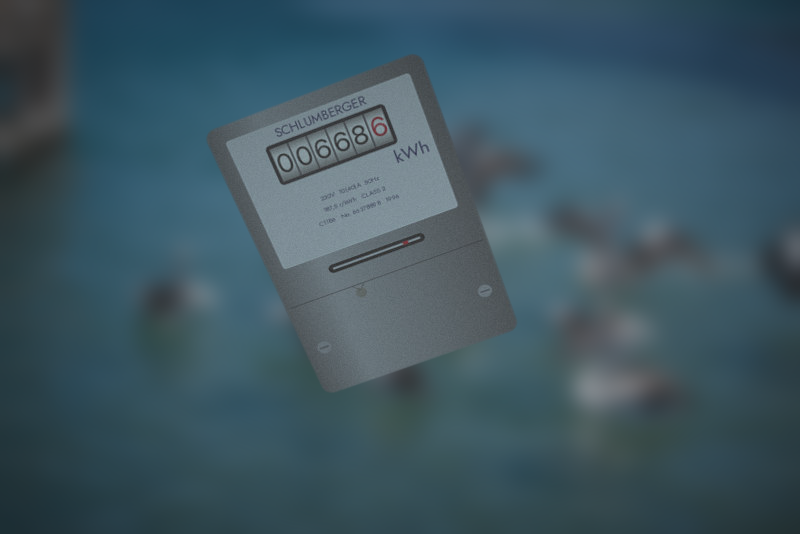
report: 668.6 (kWh)
